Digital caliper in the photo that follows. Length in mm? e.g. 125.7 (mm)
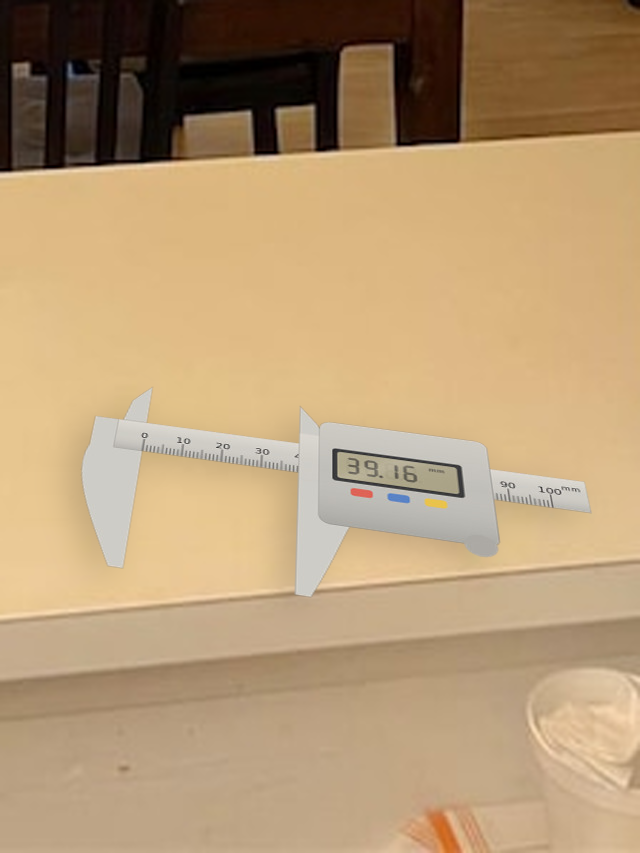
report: 39.16 (mm)
